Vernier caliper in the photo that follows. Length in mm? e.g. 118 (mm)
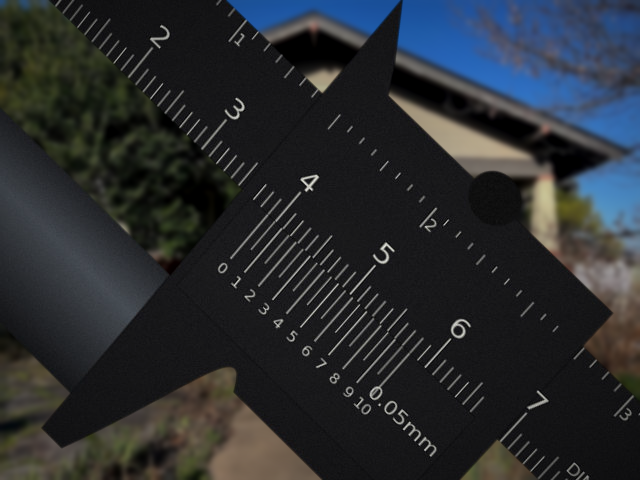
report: 39.0 (mm)
